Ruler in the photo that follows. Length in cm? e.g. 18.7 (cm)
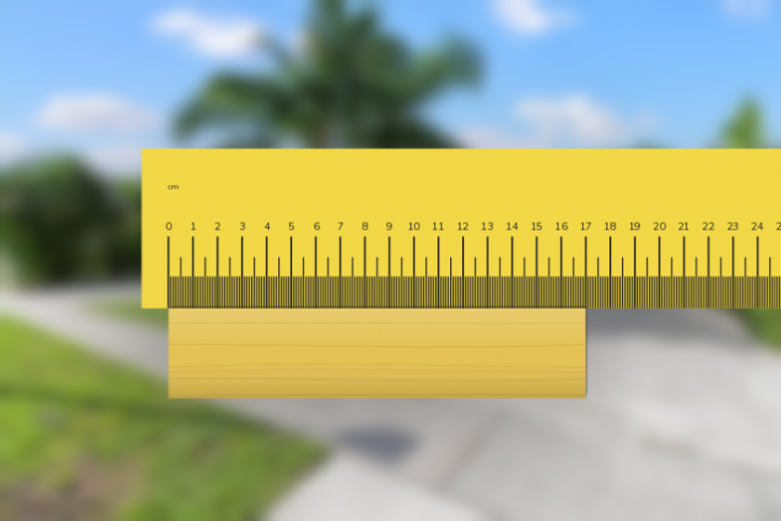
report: 17 (cm)
